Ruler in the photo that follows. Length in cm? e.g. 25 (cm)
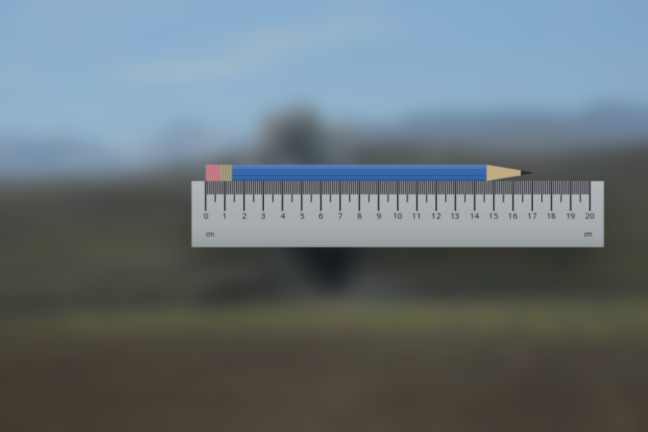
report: 17 (cm)
